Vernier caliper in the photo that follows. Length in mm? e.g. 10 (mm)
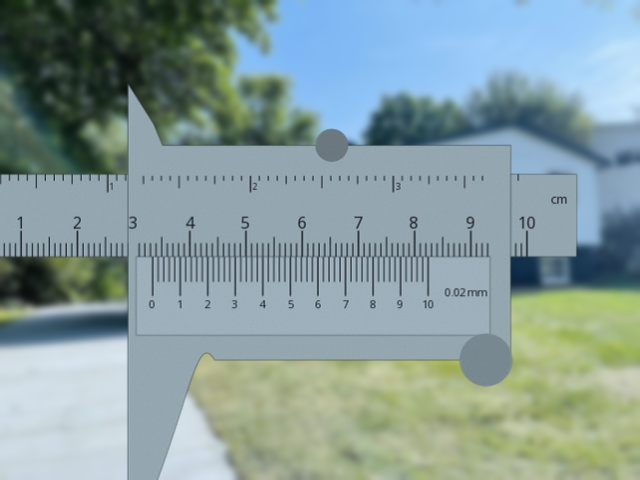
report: 33.4 (mm)
